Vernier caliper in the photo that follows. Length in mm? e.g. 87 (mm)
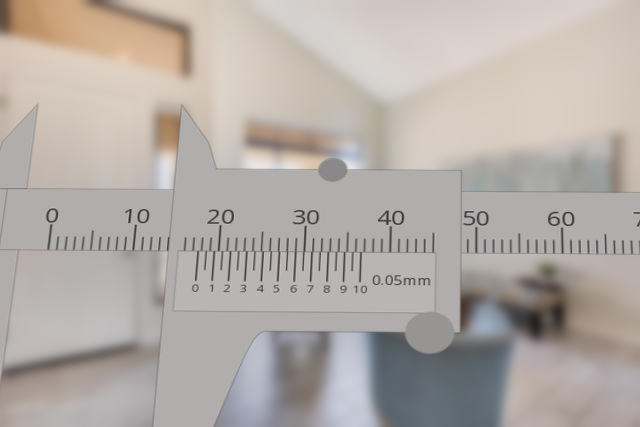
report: 17.6 (mm)
